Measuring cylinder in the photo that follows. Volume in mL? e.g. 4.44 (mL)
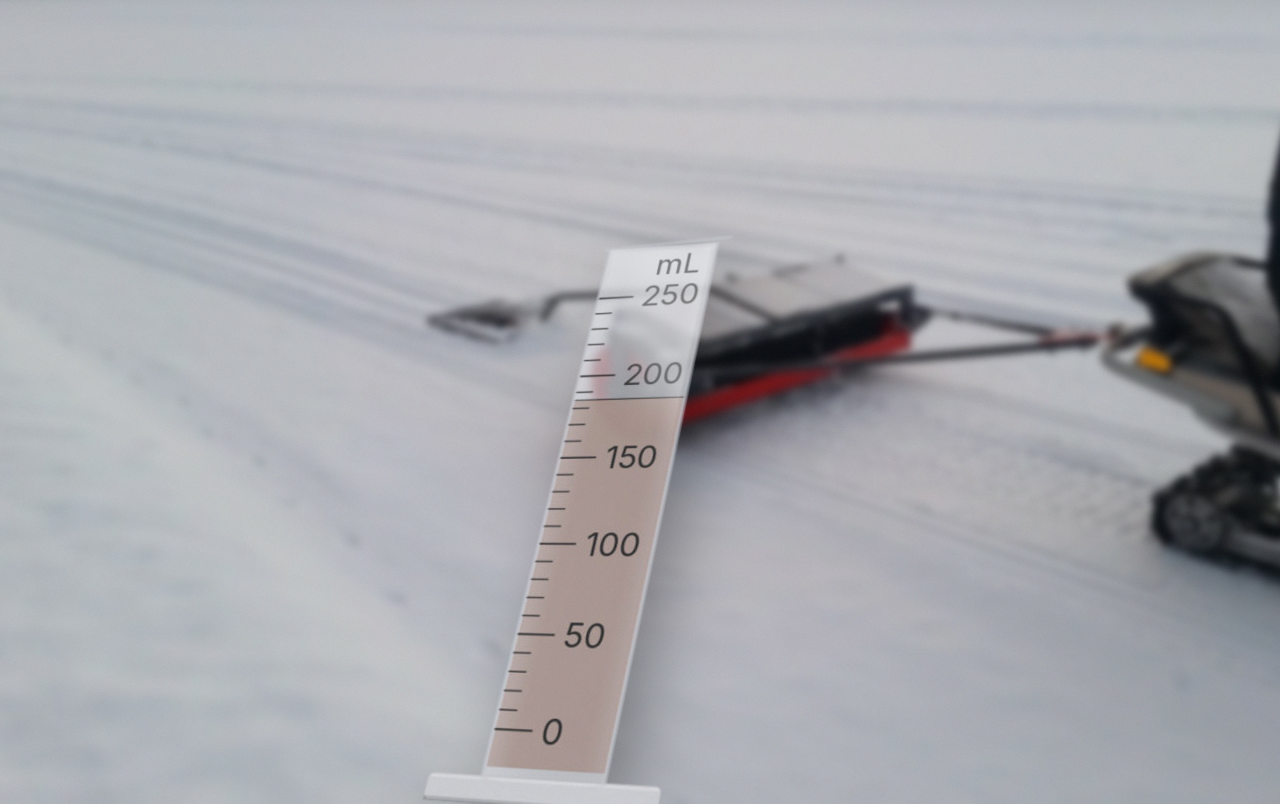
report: 185 (mL)
